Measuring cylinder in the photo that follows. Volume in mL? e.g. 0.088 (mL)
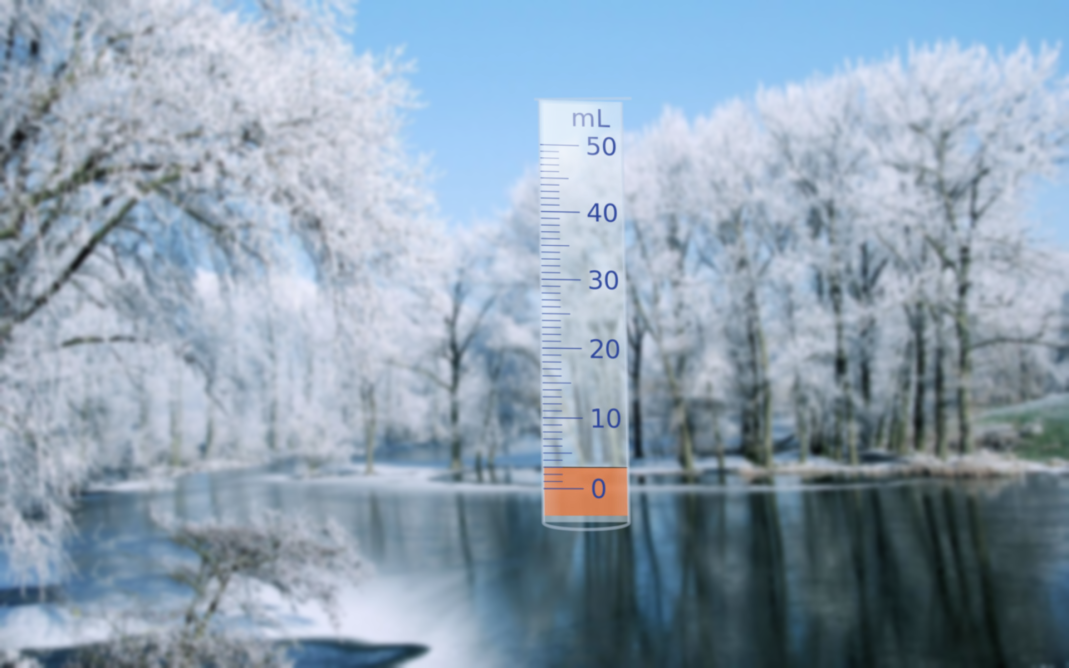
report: 3 (mL)
